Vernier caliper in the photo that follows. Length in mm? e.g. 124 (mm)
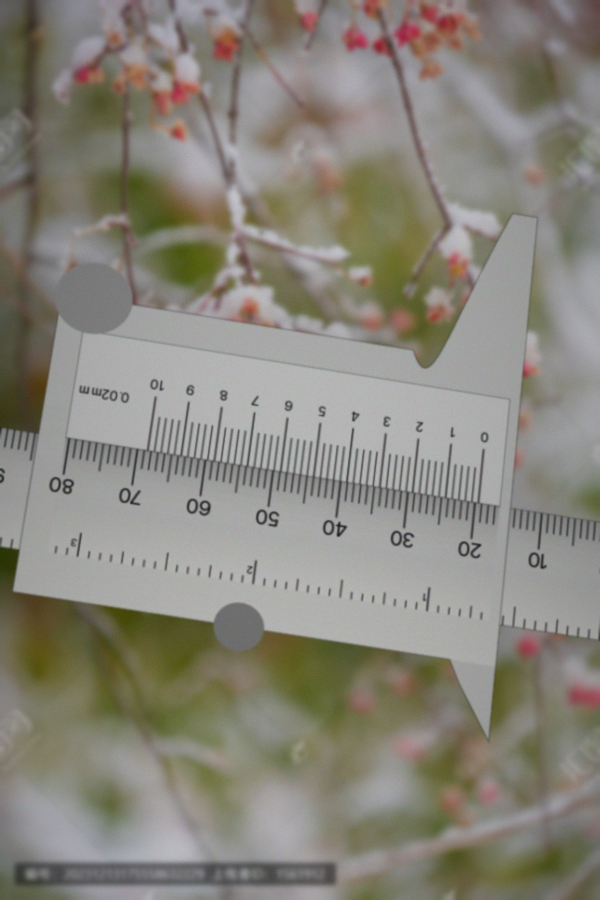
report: 19.5 (mm)
